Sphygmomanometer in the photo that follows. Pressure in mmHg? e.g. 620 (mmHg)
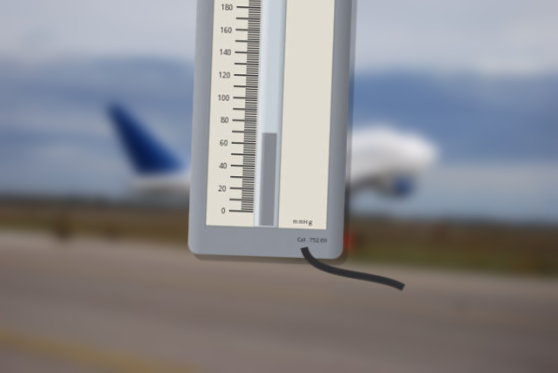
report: 70 (mmHg)
